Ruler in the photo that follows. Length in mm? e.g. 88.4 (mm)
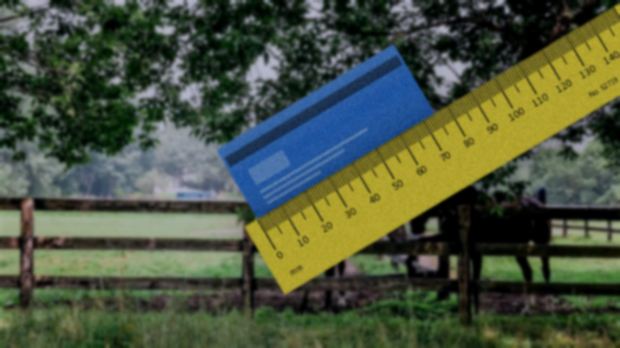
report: 75 (mm)
